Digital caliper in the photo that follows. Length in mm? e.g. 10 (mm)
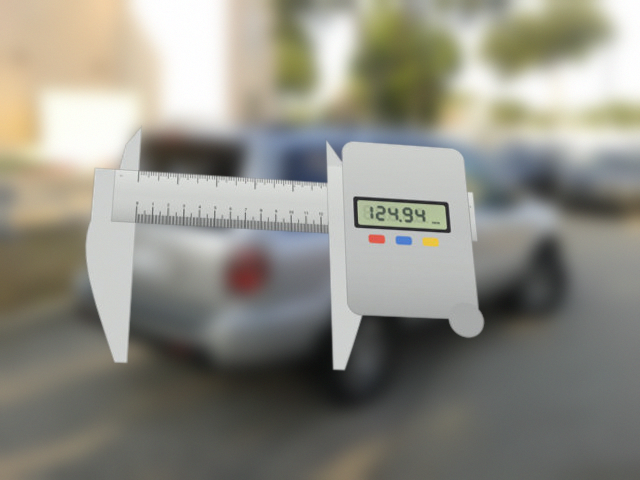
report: 124.94 (mm)
